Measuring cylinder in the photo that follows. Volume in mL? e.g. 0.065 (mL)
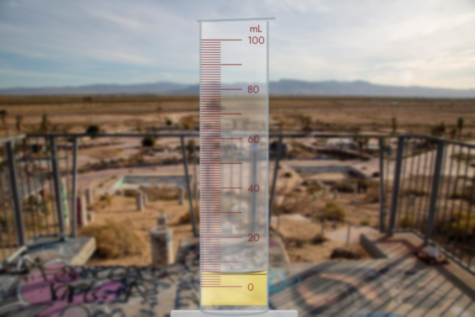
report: 5 (mL)
